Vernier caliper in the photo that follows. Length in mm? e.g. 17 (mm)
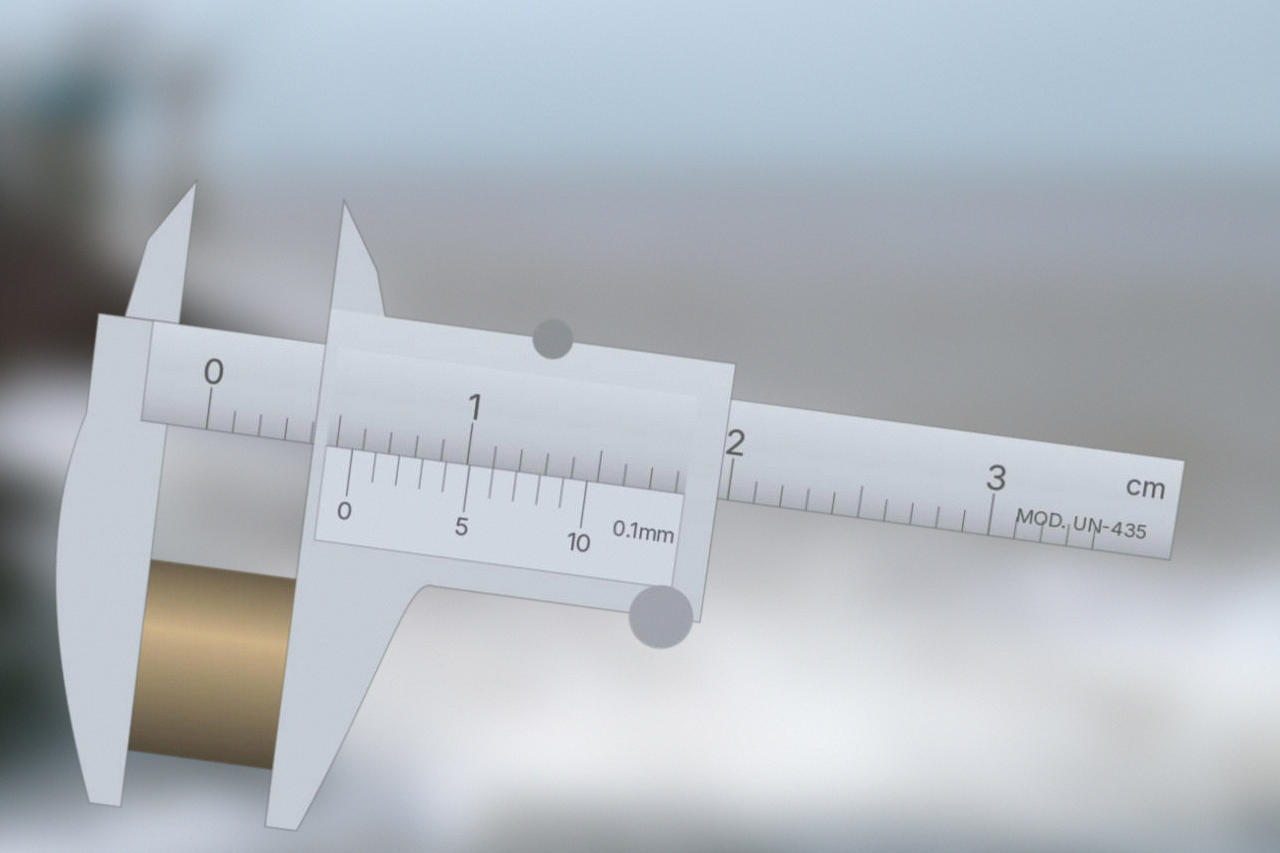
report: 5.6 (mm)
